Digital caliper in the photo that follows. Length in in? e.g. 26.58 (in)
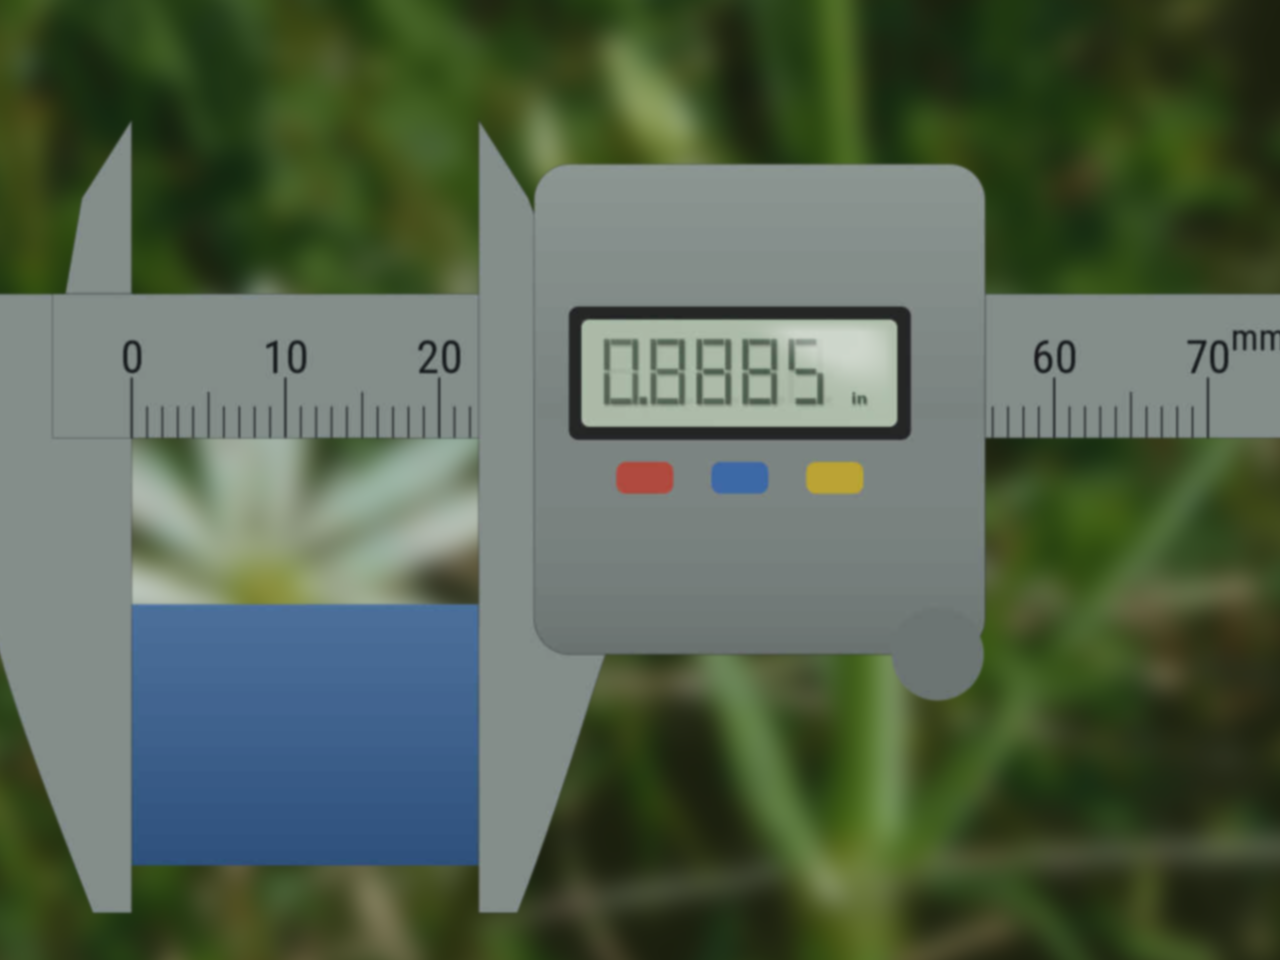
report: 0.8885 (in)
